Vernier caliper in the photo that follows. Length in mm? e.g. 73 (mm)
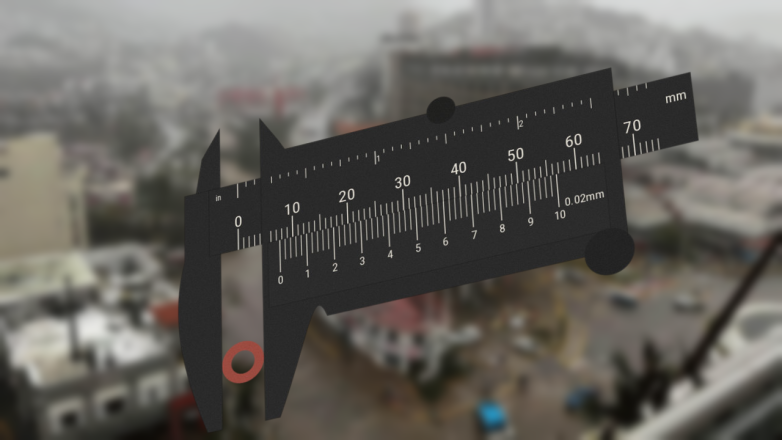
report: 7.6 (mm)
